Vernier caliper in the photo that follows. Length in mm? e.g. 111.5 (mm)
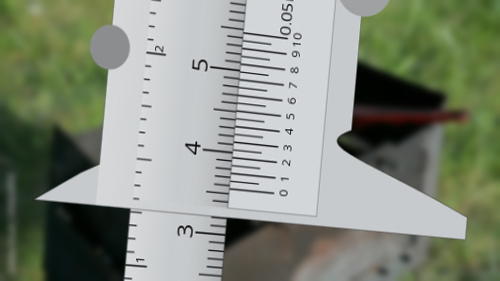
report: 35.6 (mm)
